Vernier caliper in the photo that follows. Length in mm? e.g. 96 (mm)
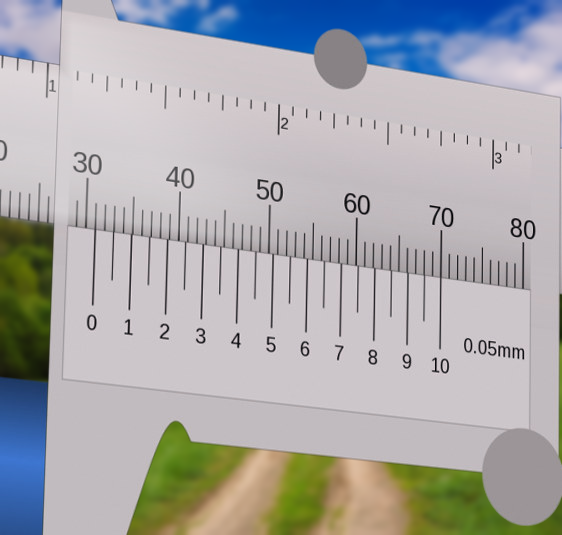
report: 31.0 (mm)
